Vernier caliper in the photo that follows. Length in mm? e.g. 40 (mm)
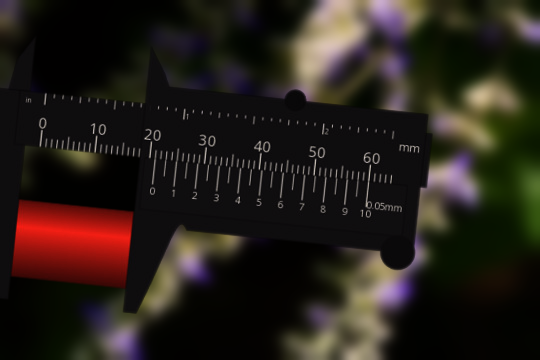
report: 21.0 (mm)
